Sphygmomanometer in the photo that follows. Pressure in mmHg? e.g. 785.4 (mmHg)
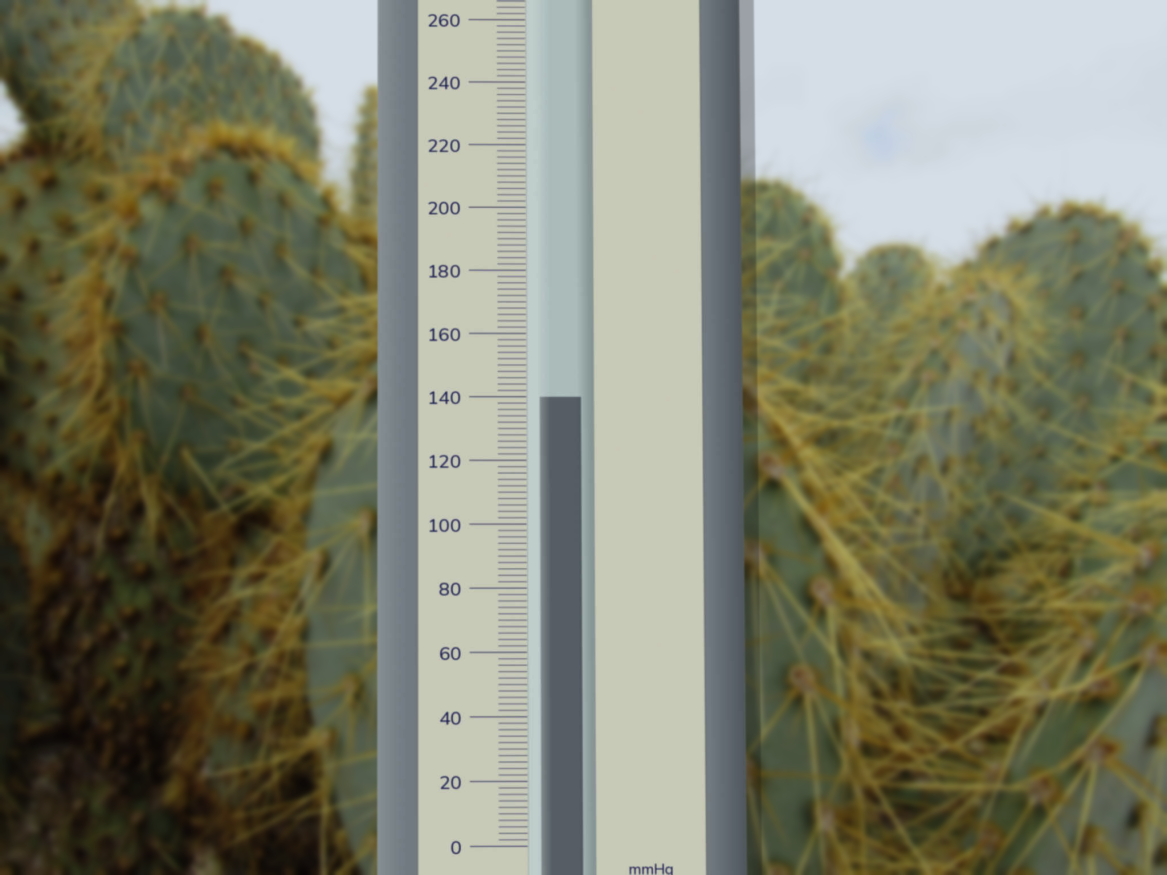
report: 140 (mmHg)
